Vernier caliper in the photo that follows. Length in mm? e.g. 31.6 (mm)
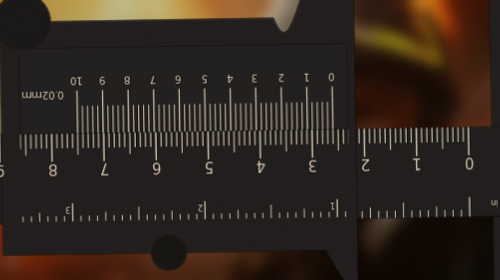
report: 26.0 (mm)
